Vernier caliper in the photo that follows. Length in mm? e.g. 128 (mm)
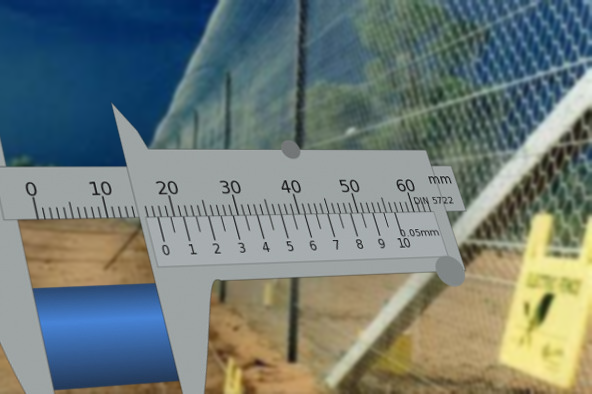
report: 17.5 (mm)
